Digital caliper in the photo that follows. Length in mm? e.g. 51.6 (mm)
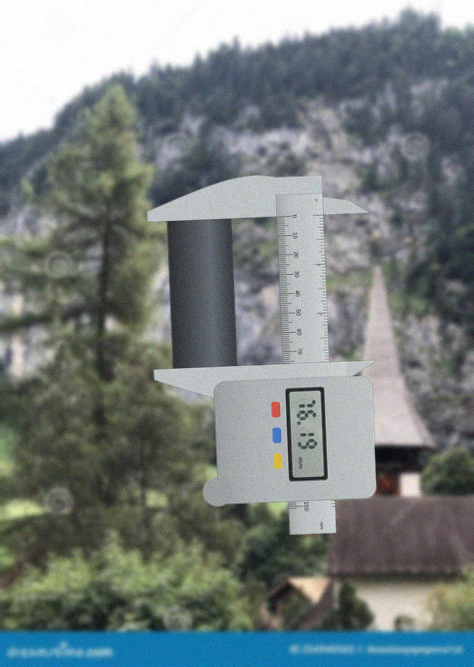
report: 76.19 (mm)
